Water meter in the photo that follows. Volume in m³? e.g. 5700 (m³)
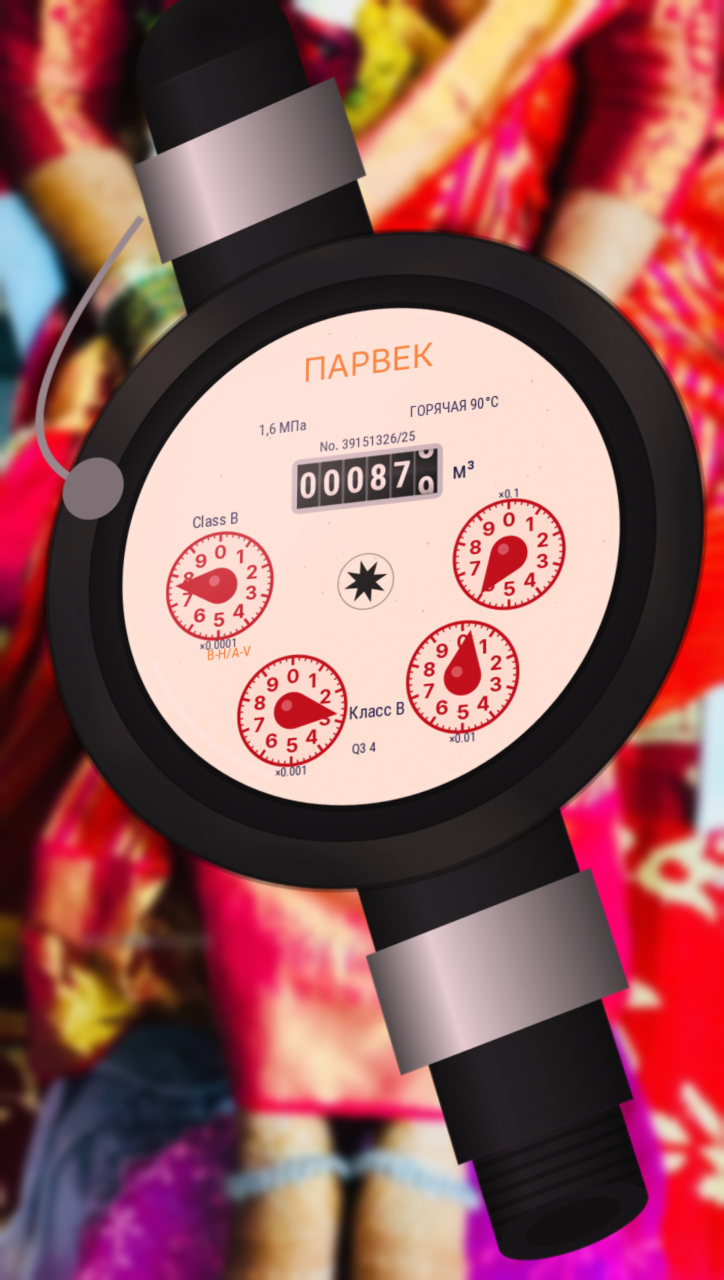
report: 878.6027 (m³)
